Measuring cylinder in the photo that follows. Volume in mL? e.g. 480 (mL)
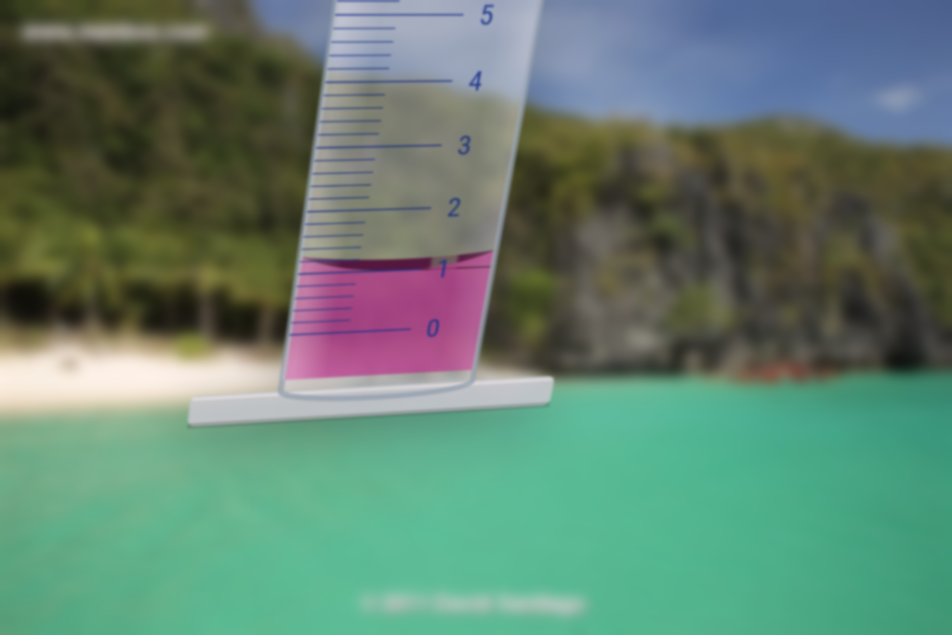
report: 1 (mL)
